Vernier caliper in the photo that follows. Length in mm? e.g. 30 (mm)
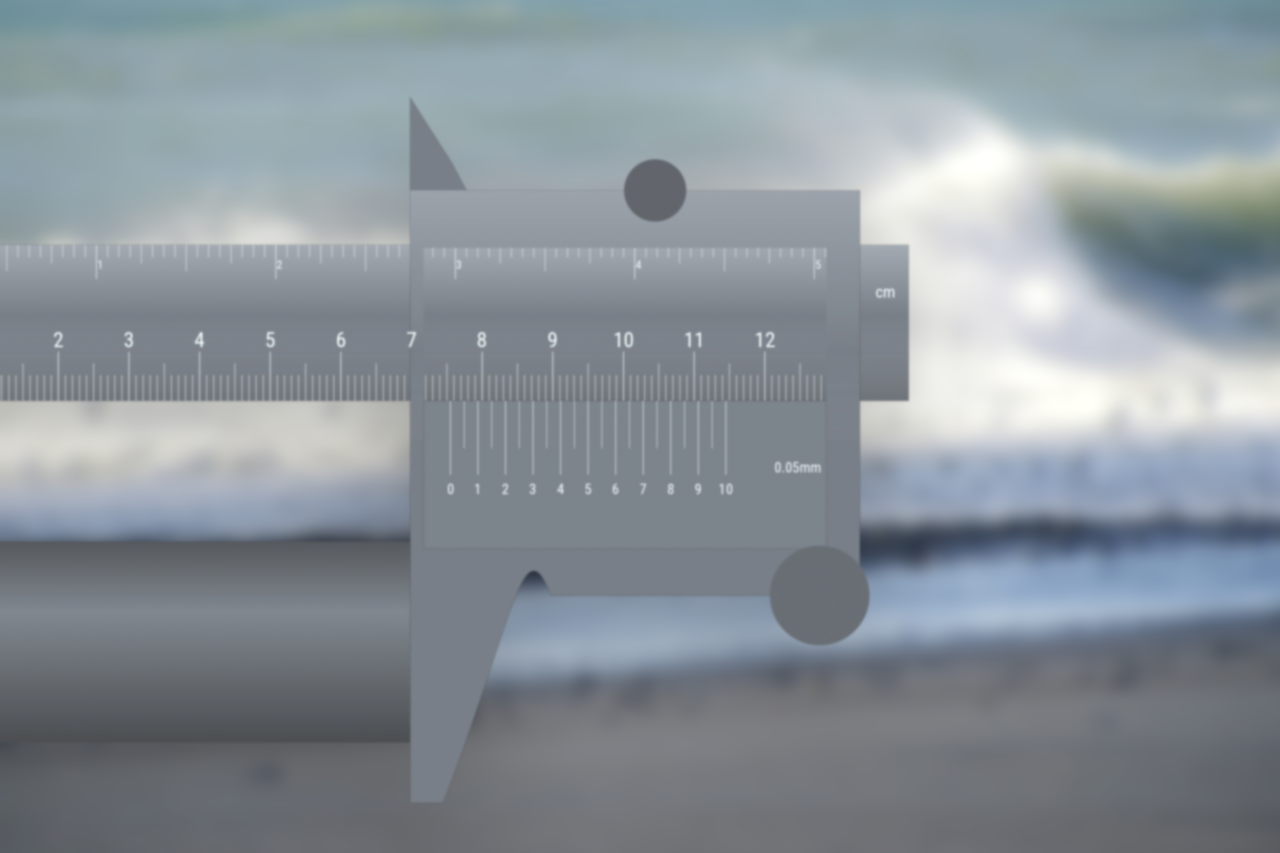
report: 75.5 (mm)
